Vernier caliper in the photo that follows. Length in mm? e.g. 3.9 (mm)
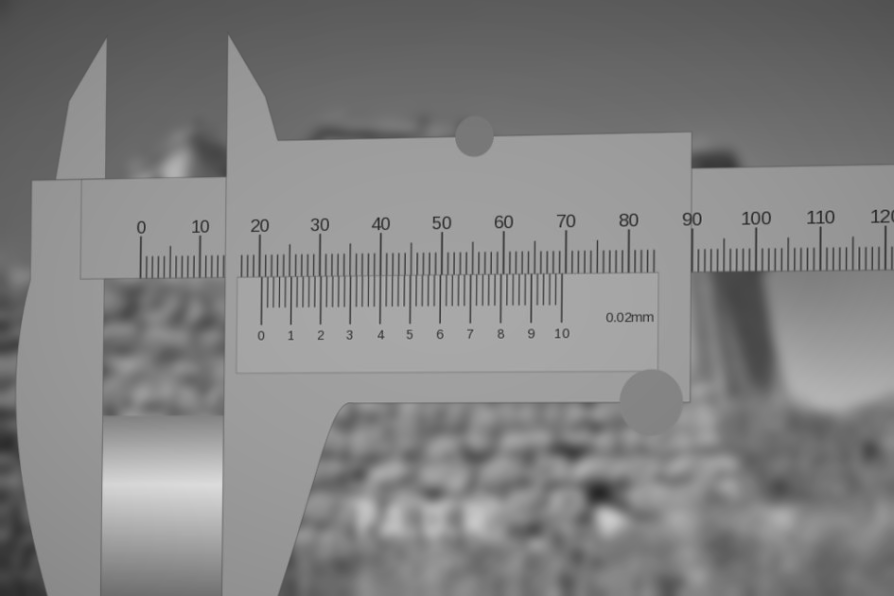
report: 20.4 (mm)
